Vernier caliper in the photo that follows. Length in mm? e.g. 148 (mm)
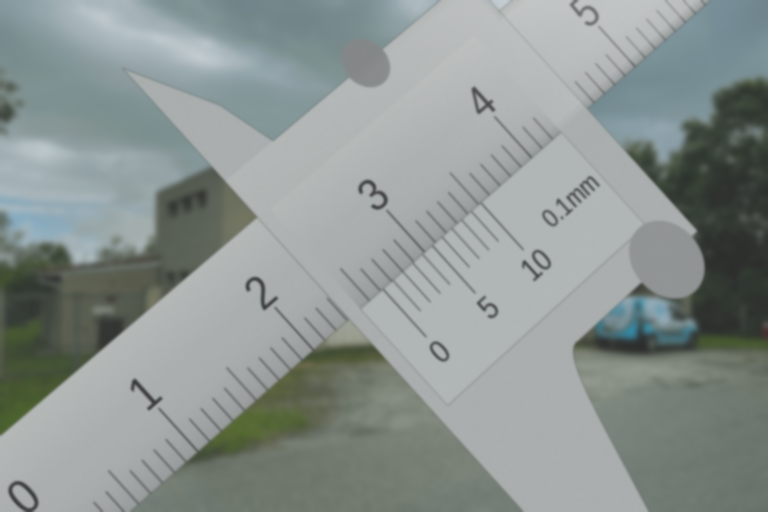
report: 26.2 (mm)
